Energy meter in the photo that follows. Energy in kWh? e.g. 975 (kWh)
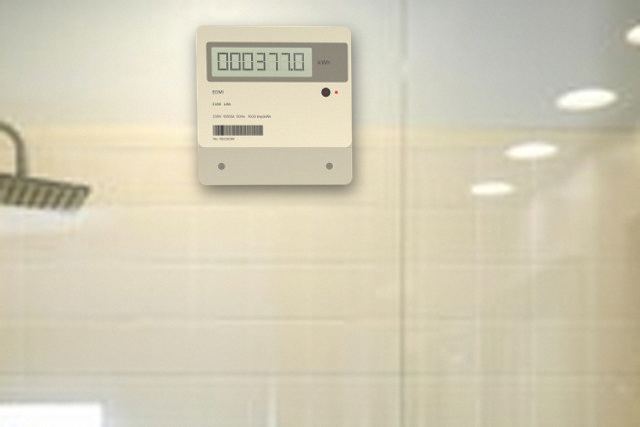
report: 377.0 (kWh)
